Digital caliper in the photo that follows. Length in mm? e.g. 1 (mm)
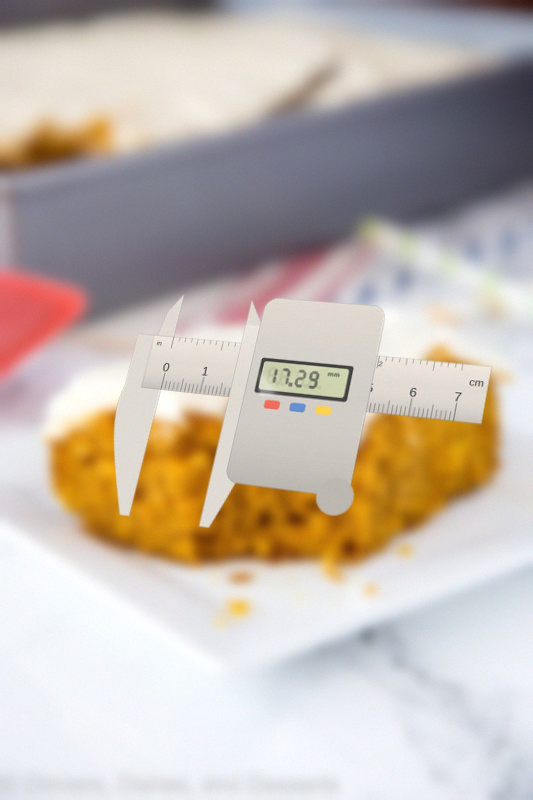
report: 17.29 (mm)
